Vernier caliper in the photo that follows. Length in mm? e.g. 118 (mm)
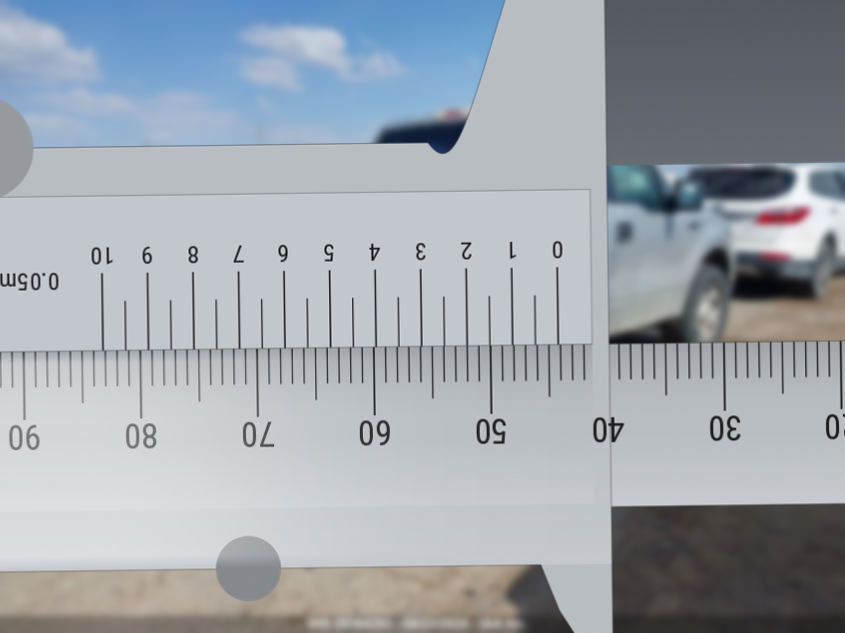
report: 44.2 (mm)
